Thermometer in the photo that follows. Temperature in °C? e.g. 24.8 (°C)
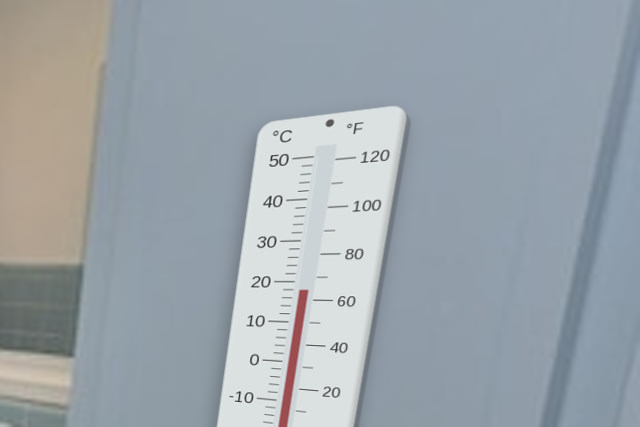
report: 18 (°C)
